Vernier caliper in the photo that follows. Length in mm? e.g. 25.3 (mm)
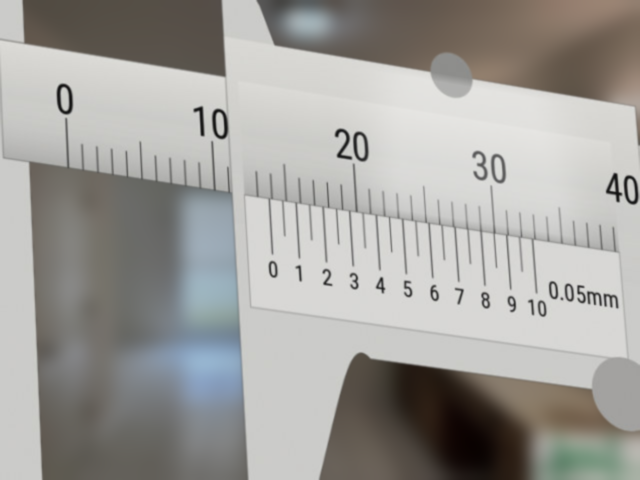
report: 13.8 (mm)
